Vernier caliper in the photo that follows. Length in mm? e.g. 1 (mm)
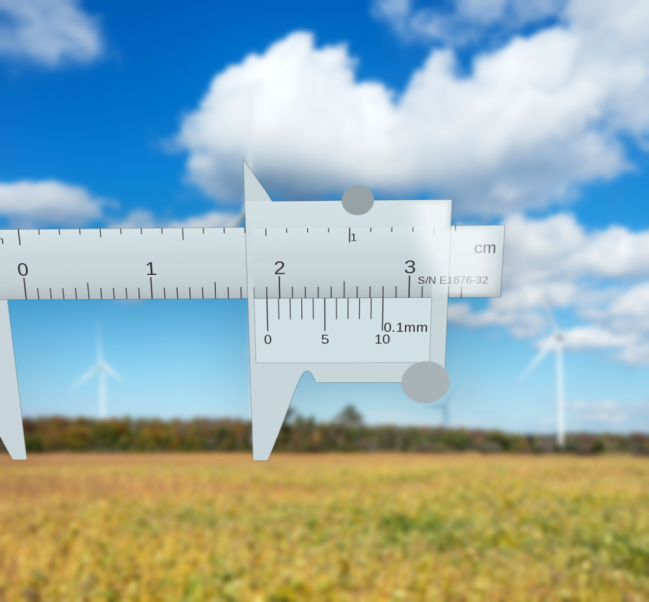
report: 19.0 (mm)
